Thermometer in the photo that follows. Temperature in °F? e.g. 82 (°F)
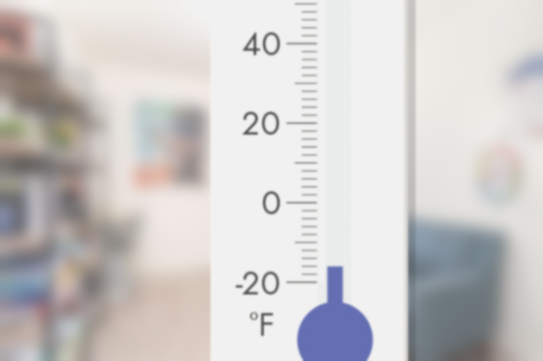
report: -16 (°F)
